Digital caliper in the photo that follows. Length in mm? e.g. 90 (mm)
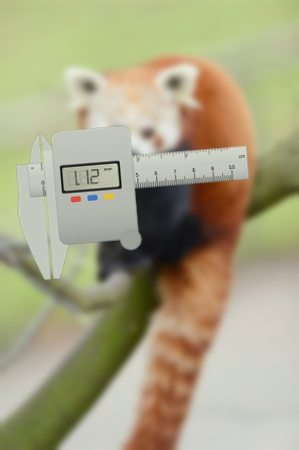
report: 1.12 (mm)
